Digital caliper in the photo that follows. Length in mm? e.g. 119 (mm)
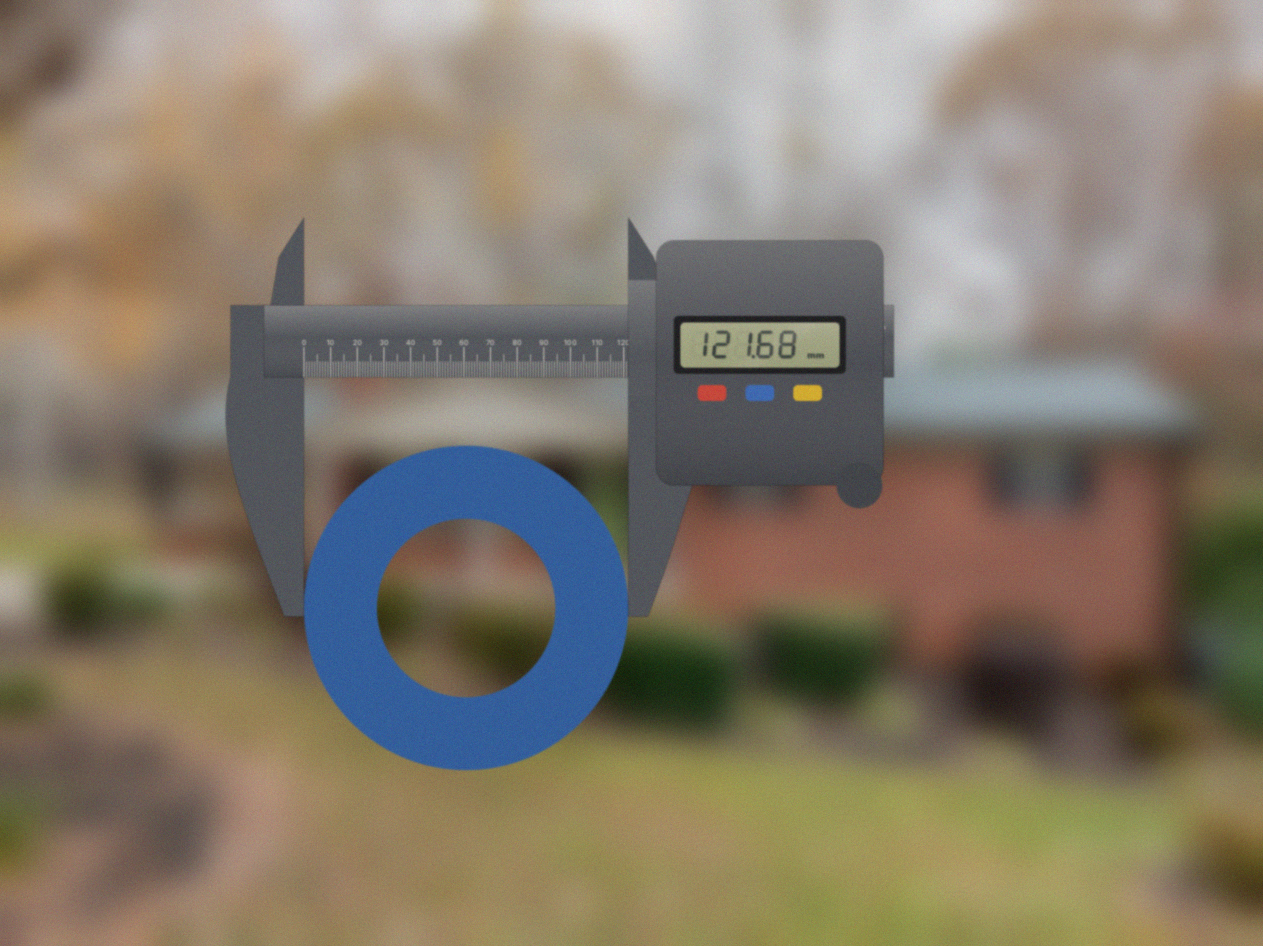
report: 121.68 (mm)
